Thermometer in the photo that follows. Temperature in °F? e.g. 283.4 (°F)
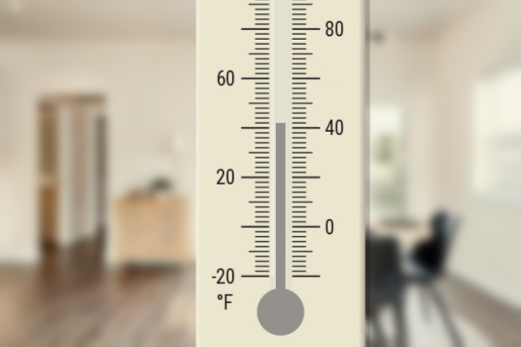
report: 42 (°F)
